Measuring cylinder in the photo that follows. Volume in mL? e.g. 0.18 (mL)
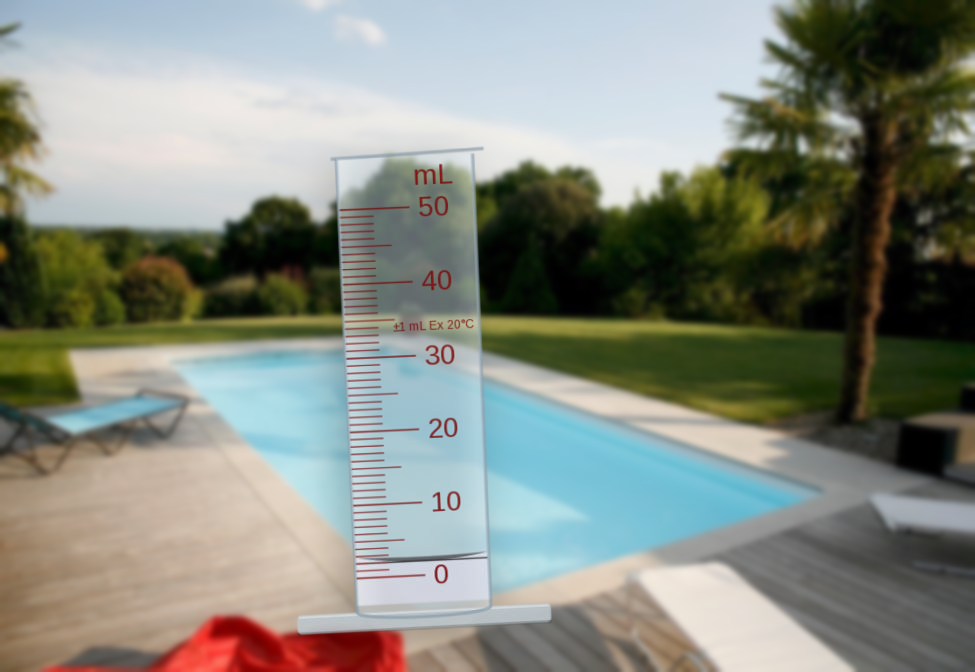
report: 2 (mL)
